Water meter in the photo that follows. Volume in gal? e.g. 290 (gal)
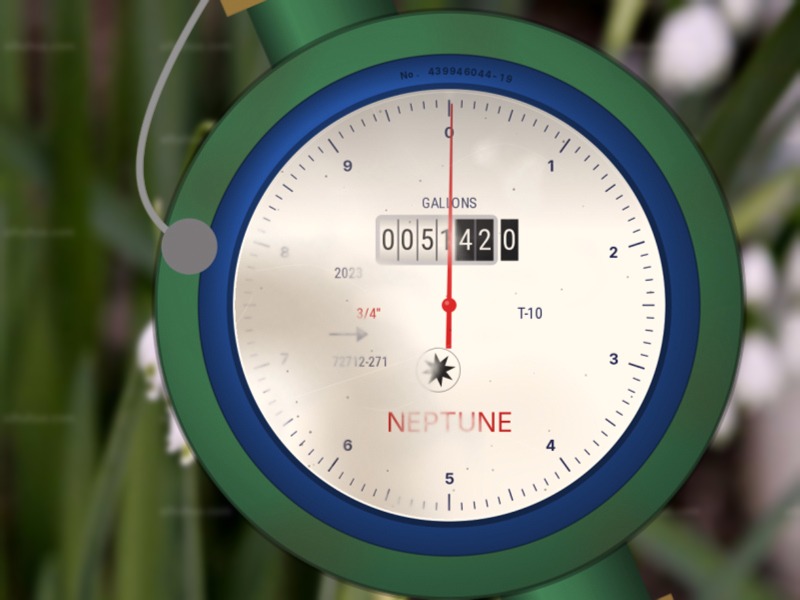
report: 51420.0 (gal)
